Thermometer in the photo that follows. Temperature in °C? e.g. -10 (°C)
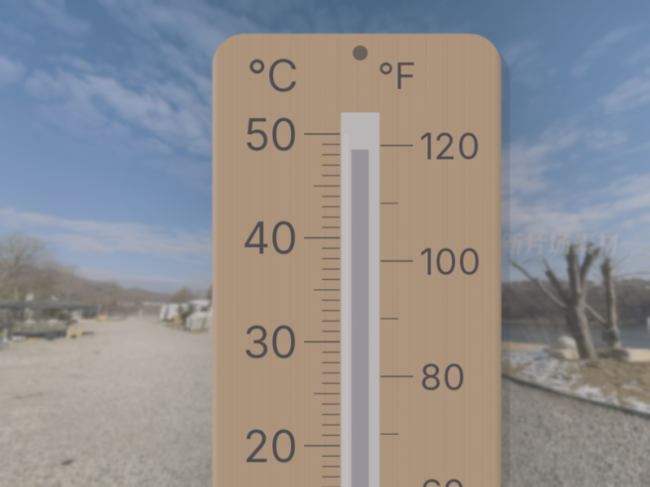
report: 48.5 (°C)
